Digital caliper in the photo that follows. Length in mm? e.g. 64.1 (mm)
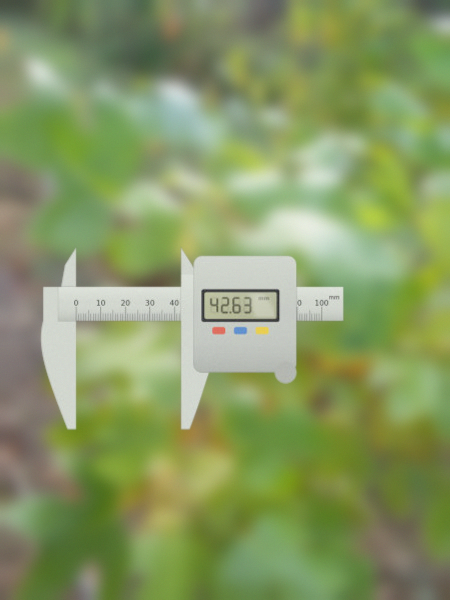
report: 42.63 (mm)
